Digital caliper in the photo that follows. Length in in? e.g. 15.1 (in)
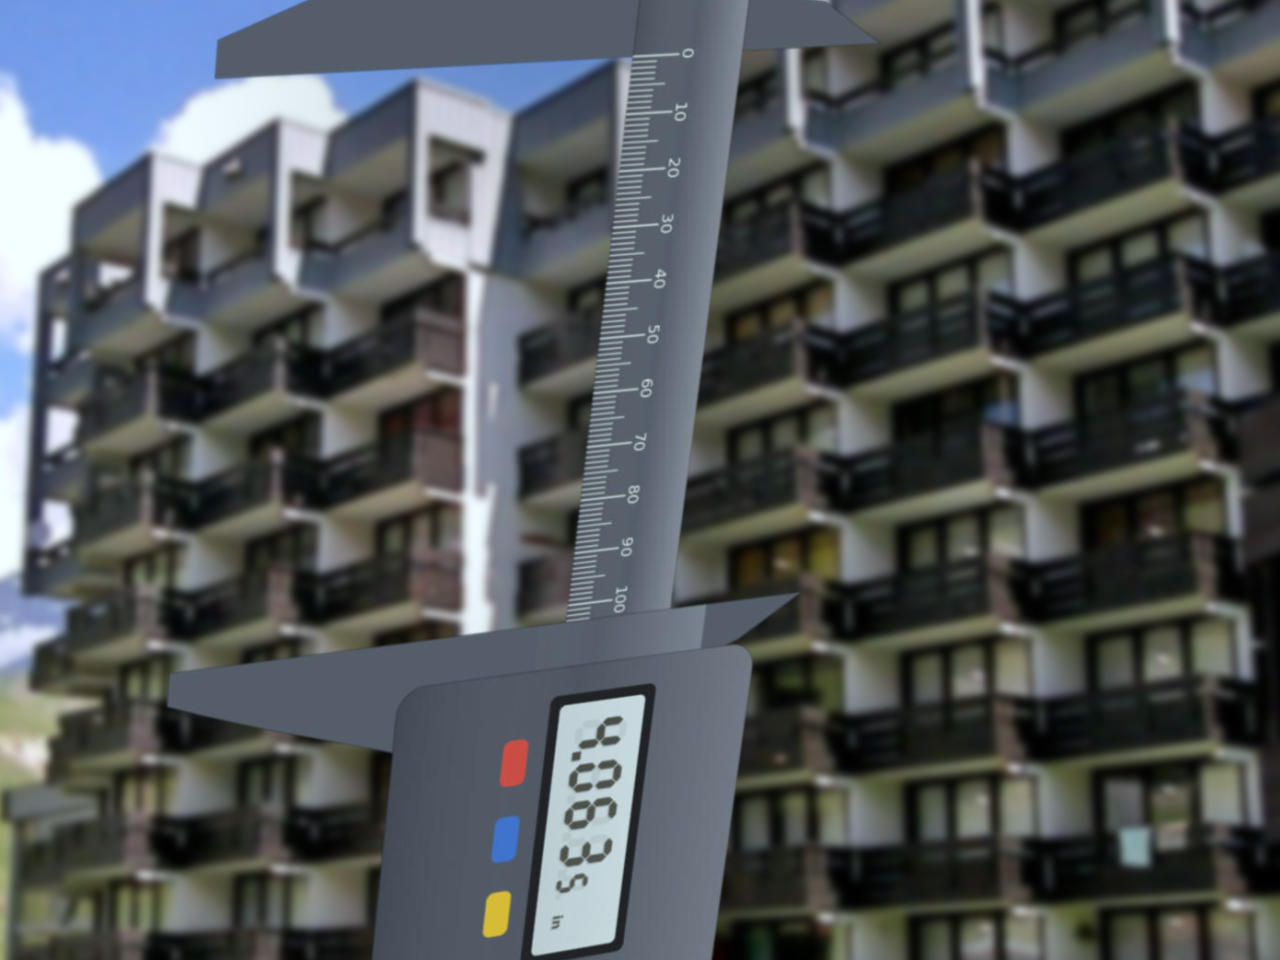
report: 4.0635 (in)
